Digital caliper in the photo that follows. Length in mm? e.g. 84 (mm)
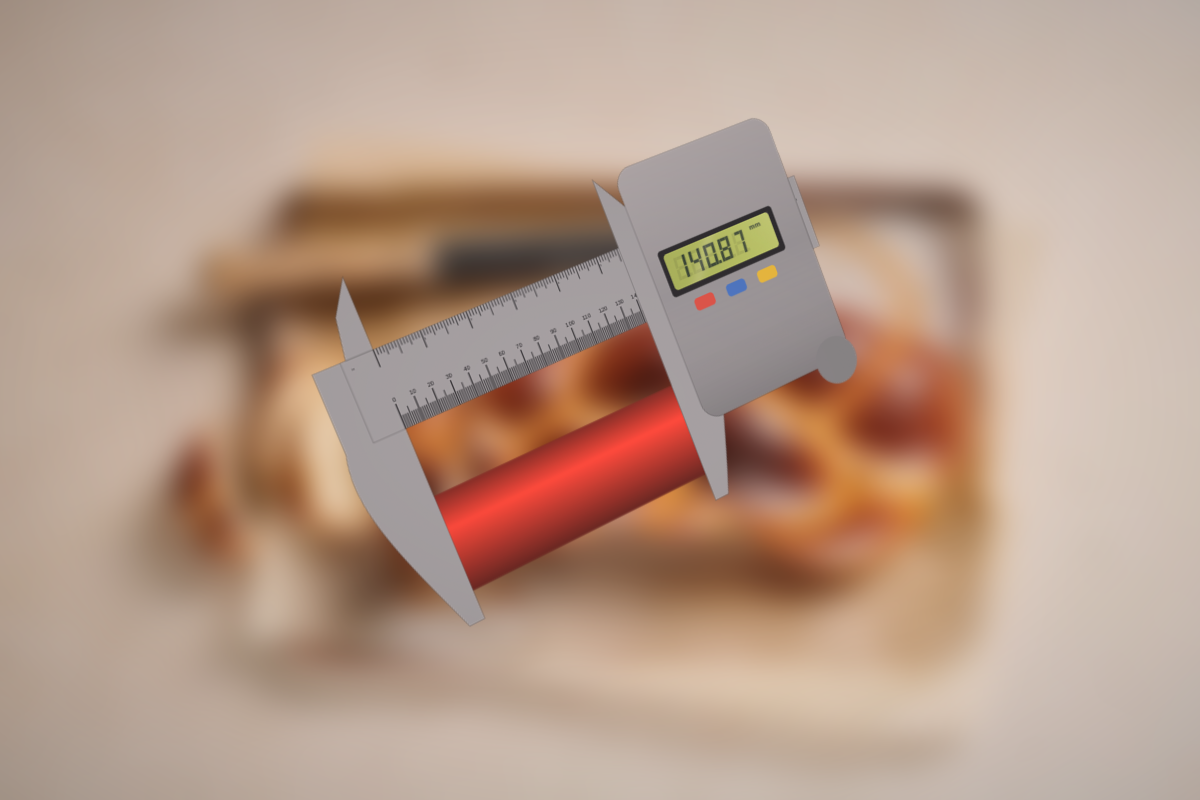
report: 140.87 (mm)
